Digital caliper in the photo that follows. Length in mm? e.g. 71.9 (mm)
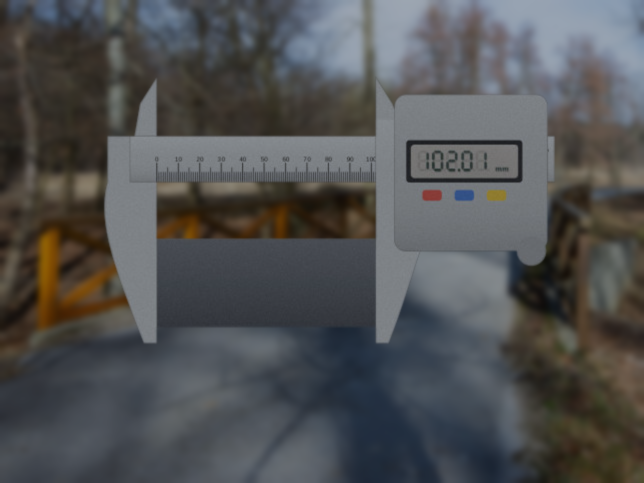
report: 102.01 (mm)
